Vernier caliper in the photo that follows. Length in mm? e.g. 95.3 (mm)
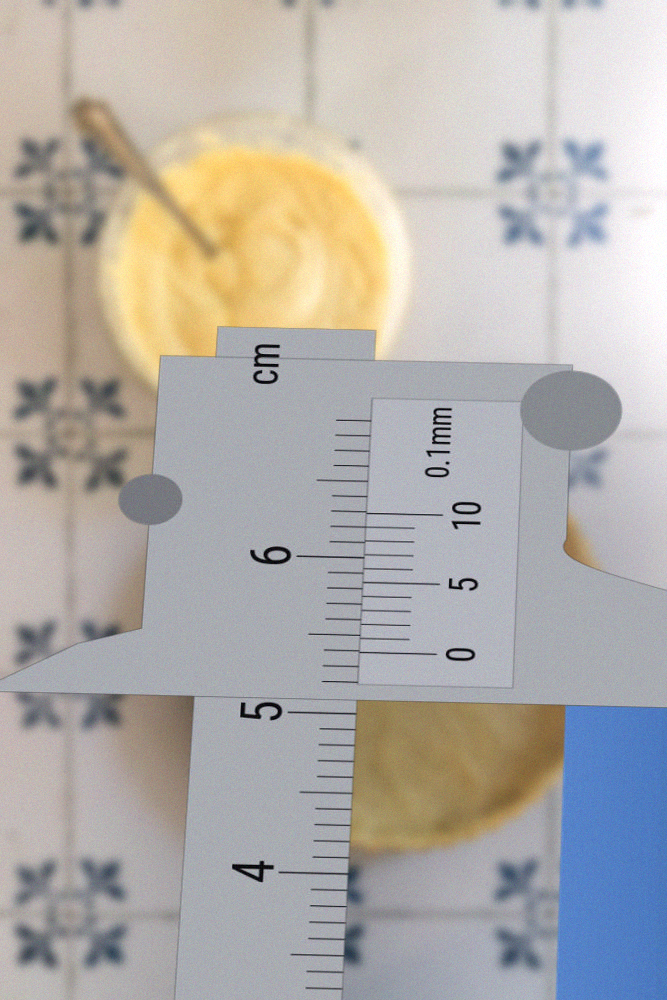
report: 53.9 (mm)
